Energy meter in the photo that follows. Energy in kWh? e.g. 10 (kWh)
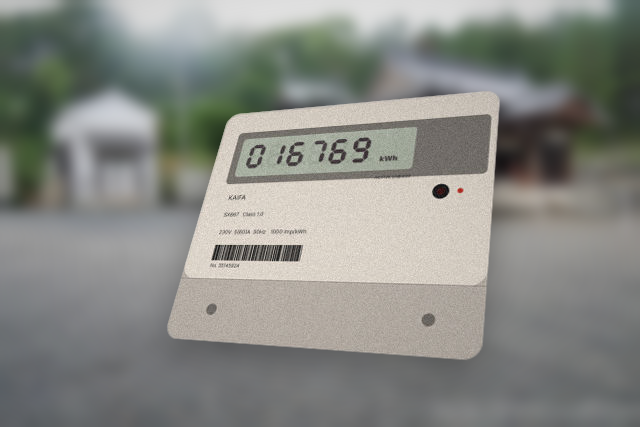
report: 16769 (kWh)
